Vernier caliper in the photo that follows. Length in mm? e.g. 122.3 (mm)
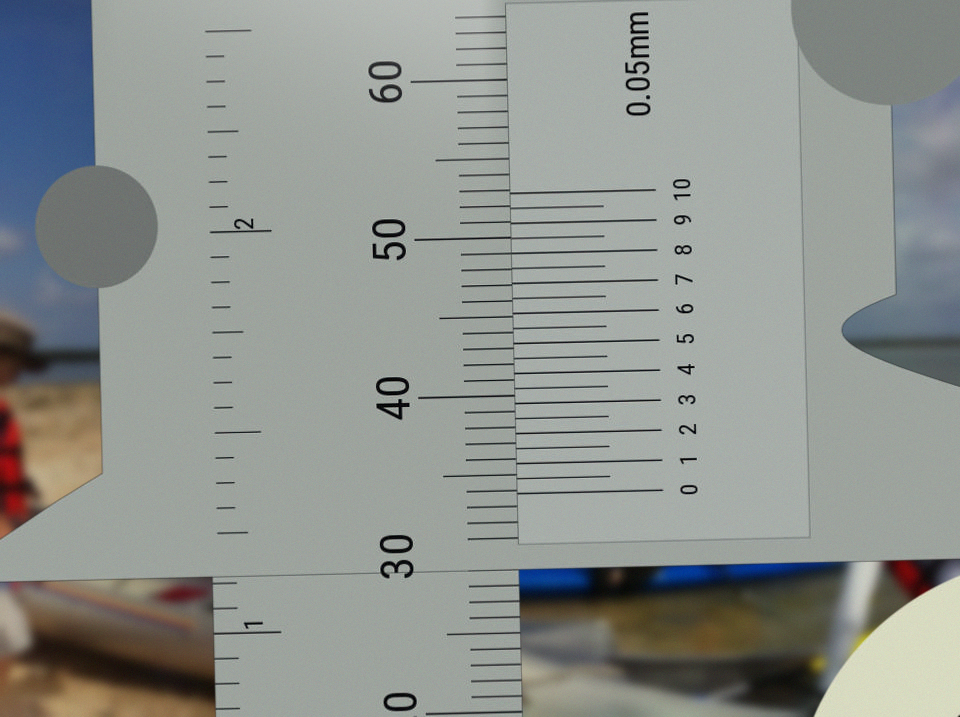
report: 33.8 (mm)
